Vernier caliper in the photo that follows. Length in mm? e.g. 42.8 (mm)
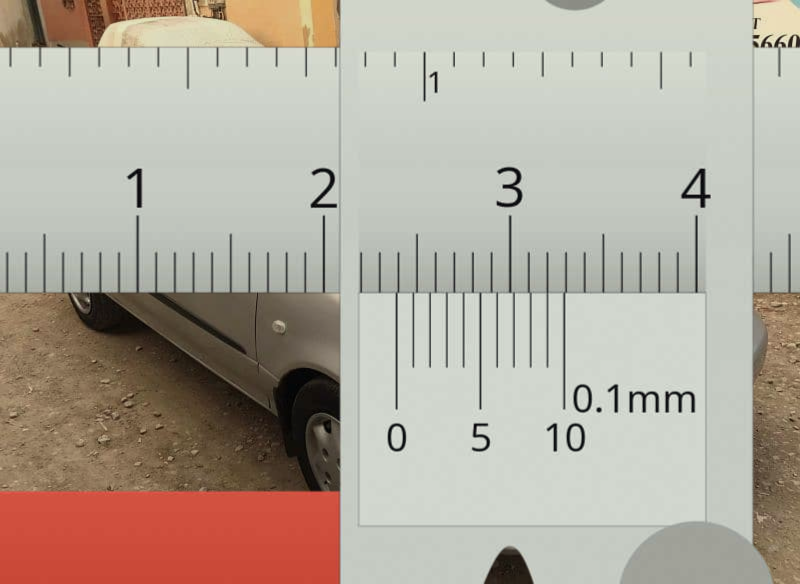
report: 23.9 (mm)
